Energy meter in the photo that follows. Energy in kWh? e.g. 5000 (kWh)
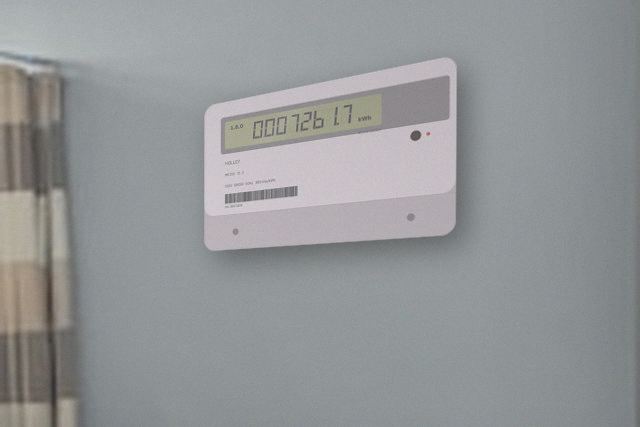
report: 7261.7 (kWh)
